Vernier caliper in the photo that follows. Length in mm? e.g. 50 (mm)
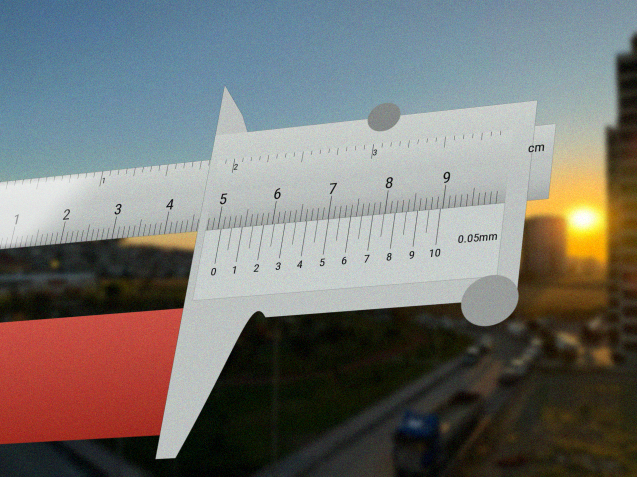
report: 50.6 (mm)
